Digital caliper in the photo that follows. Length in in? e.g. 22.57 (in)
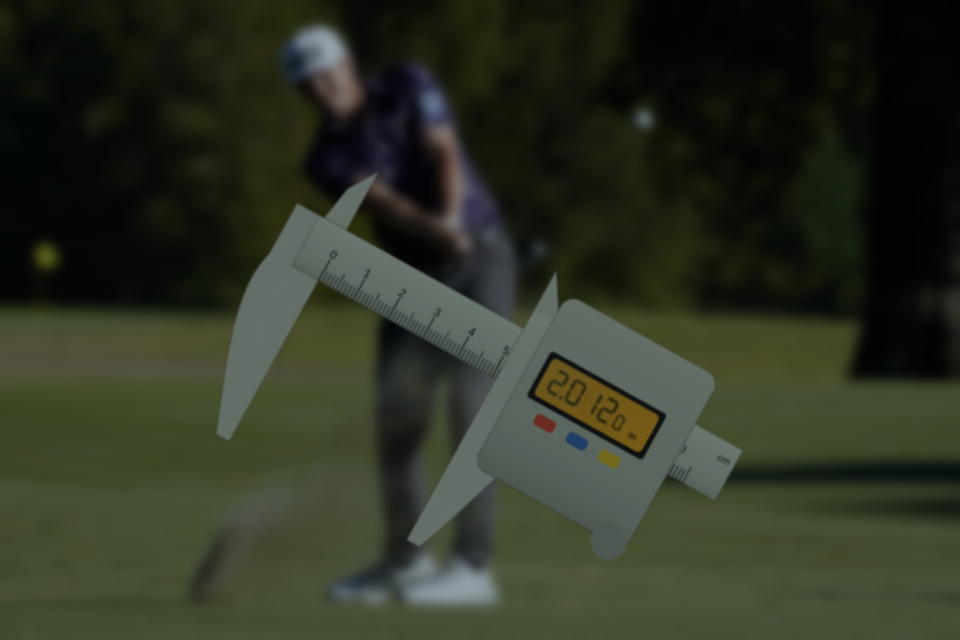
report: 2.0120 (in)
